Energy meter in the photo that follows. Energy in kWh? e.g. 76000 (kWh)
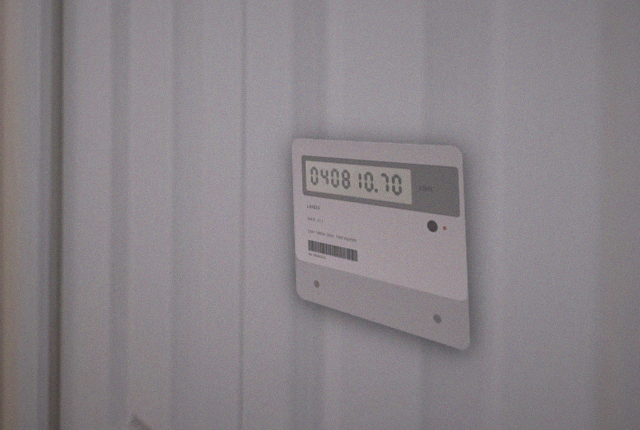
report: 40810.70 (kWh)
